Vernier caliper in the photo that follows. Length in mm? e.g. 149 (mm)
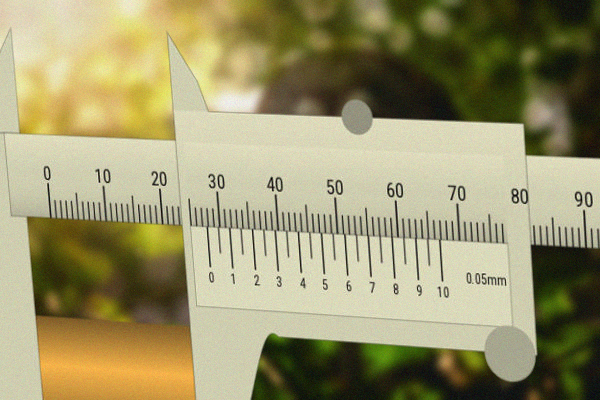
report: 27.8 (mm)
